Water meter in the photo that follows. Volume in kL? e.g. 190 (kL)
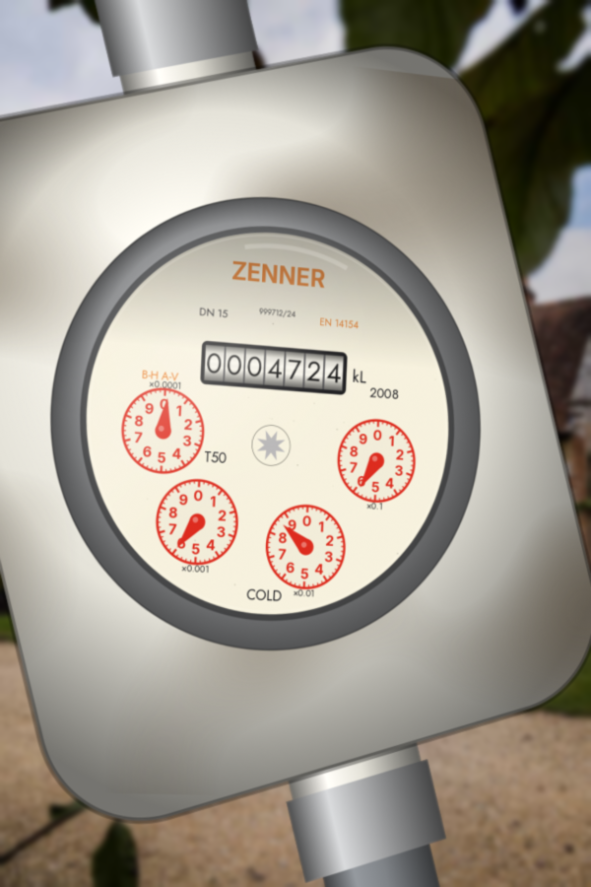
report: 4724.5860 (kL)
